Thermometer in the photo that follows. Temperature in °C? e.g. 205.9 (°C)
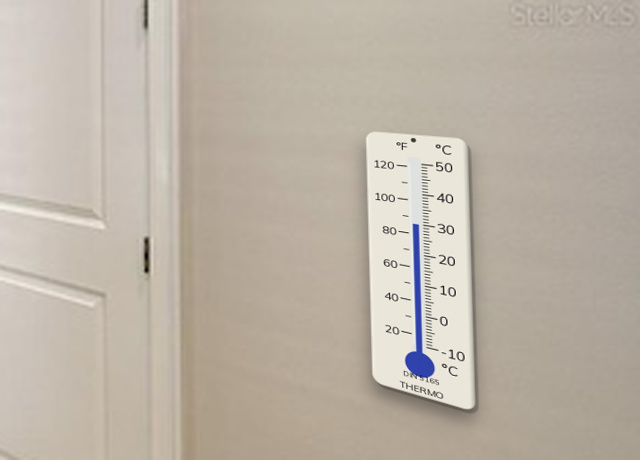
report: 30 (°C)
